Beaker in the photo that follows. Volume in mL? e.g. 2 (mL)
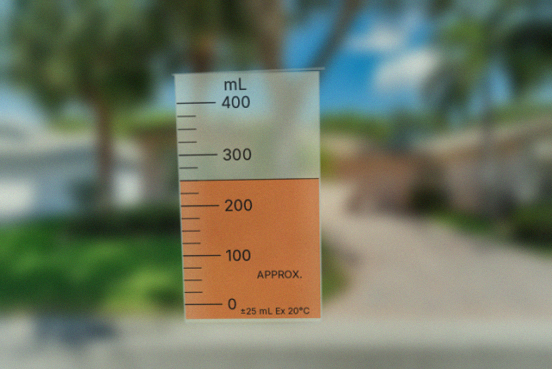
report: 250 (mL)
